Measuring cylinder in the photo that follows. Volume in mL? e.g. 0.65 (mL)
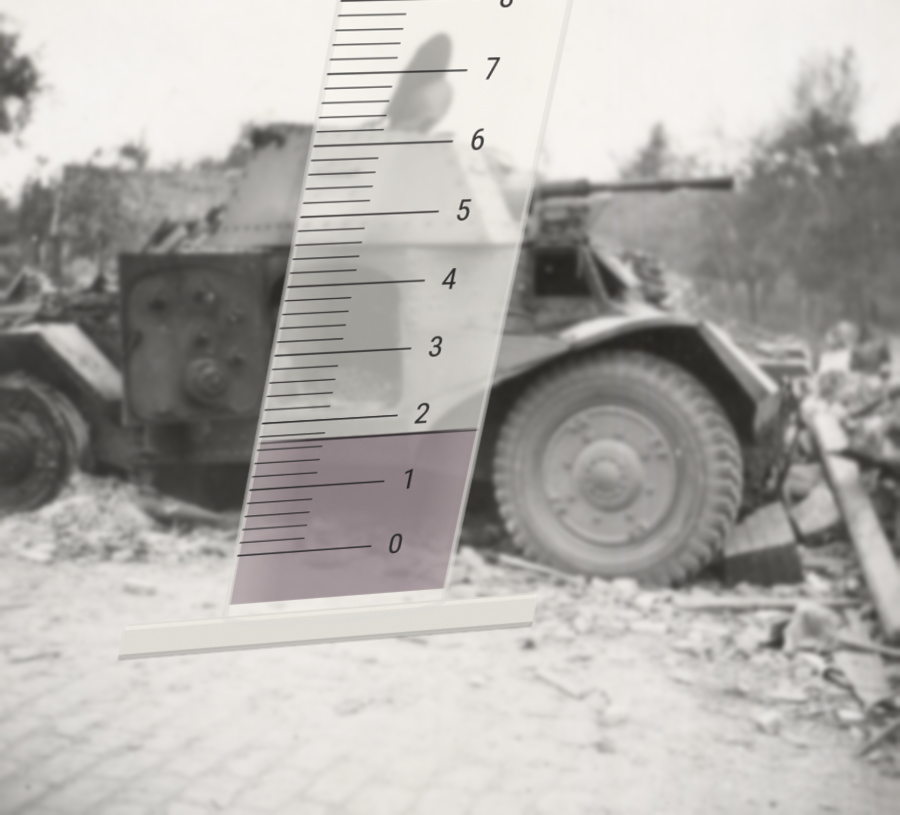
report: 1.7 (mL)
